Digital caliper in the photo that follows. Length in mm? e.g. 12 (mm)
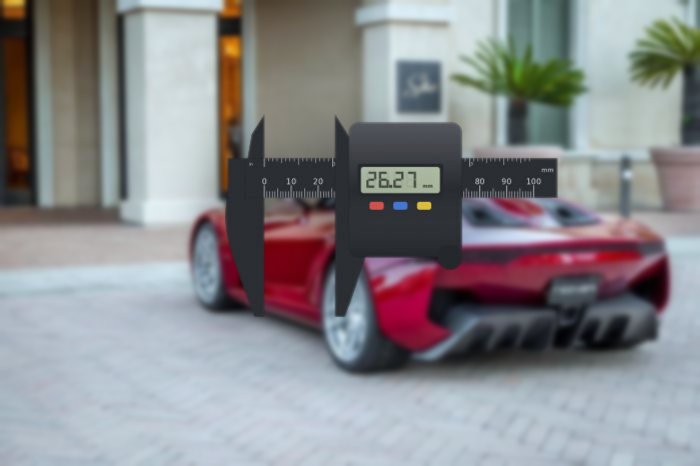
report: 26.27 (mm)
